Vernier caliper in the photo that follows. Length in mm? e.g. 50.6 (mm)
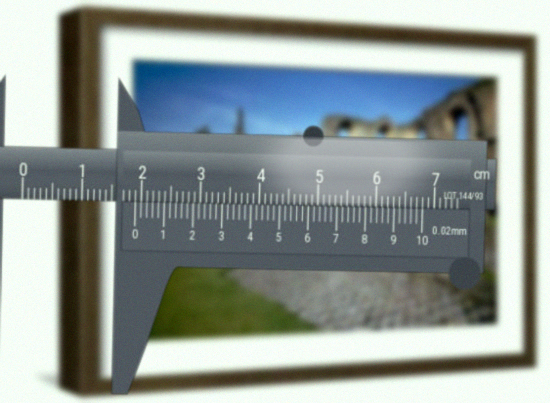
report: 19.0 (mm)
